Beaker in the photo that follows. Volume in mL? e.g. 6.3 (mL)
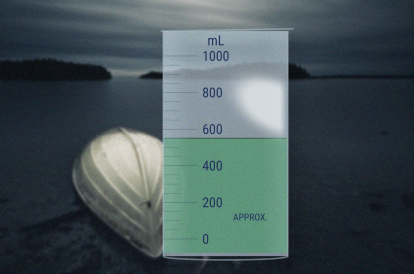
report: 550 (mL)
